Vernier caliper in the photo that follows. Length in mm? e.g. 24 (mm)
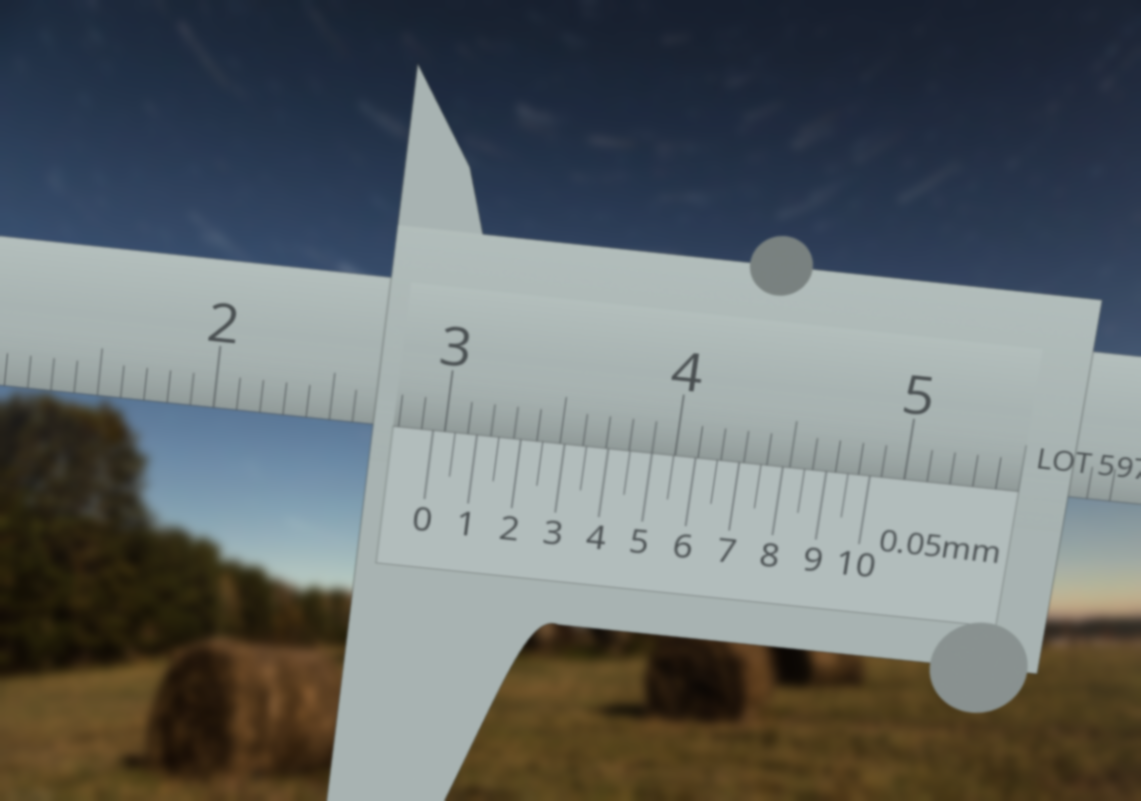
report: 29.5 (mm)
